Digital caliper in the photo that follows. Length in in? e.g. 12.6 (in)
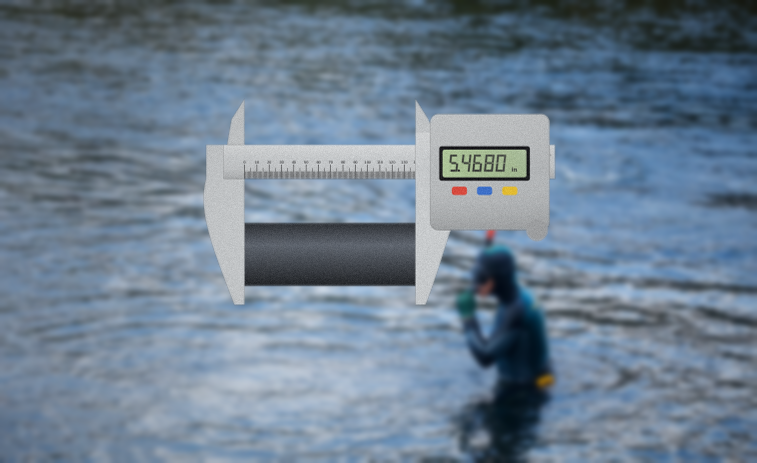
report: 5.4680 (in)
